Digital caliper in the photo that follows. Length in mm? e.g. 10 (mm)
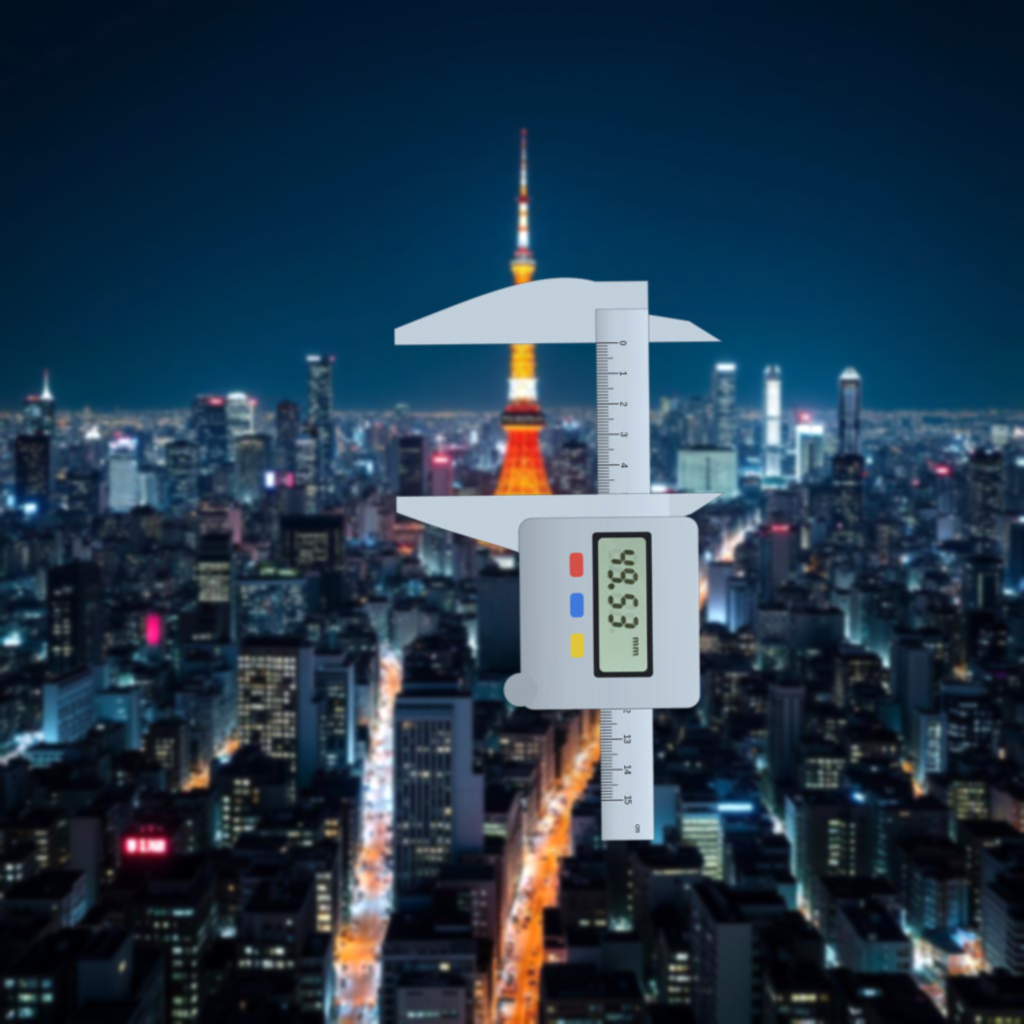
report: 49.53 (mm)
